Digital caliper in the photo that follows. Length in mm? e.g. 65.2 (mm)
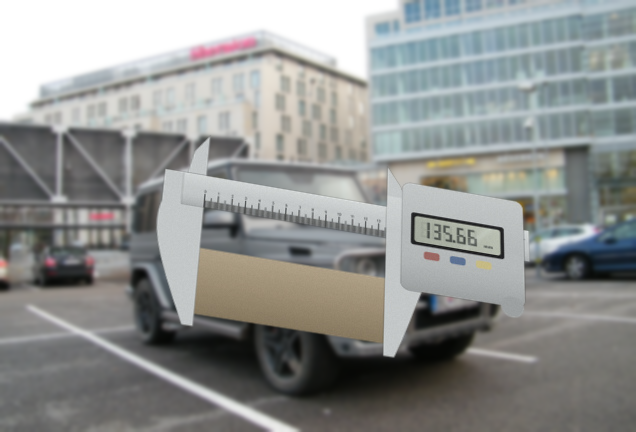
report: 135.66 (mm)
